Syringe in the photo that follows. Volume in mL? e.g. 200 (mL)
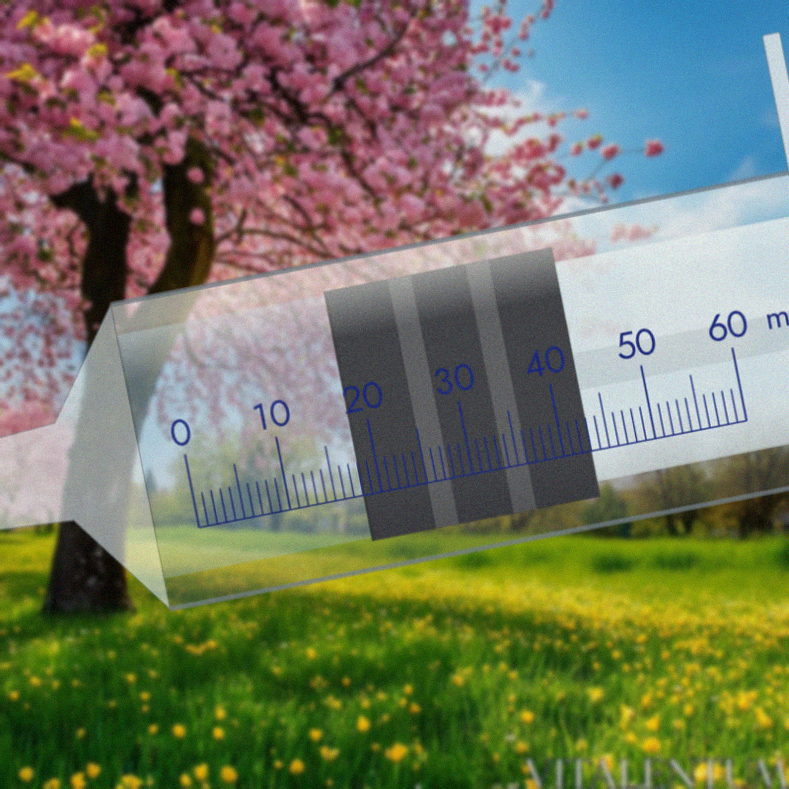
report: 18 (mL)
